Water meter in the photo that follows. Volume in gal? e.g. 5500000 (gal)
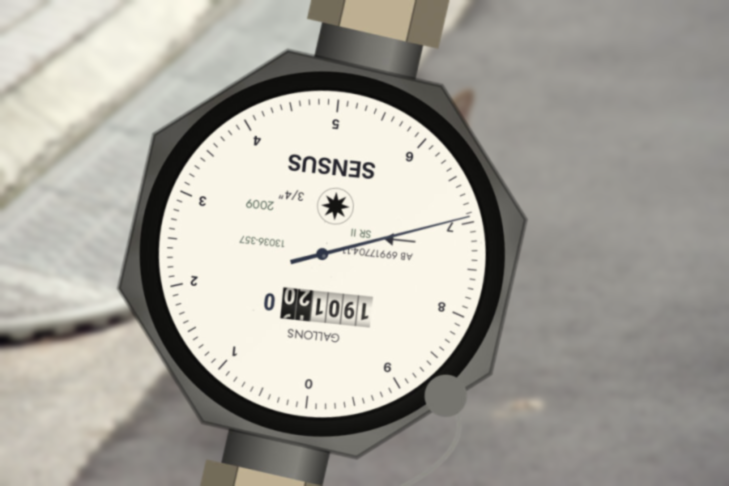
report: 1901196.9 (gal)
